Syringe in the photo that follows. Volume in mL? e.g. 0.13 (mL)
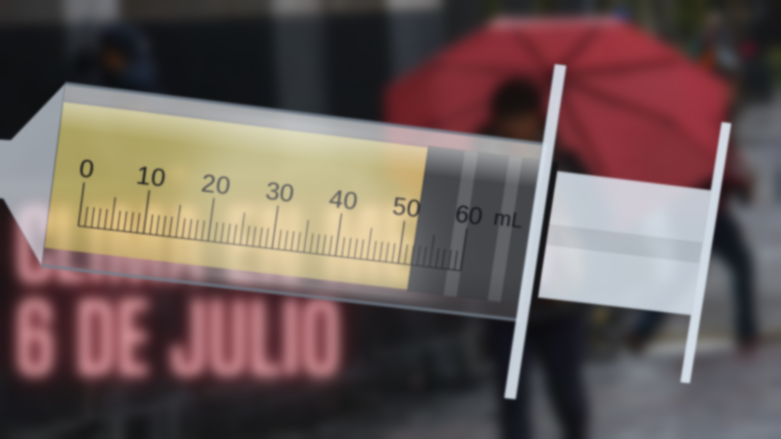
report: 52 (mL)
